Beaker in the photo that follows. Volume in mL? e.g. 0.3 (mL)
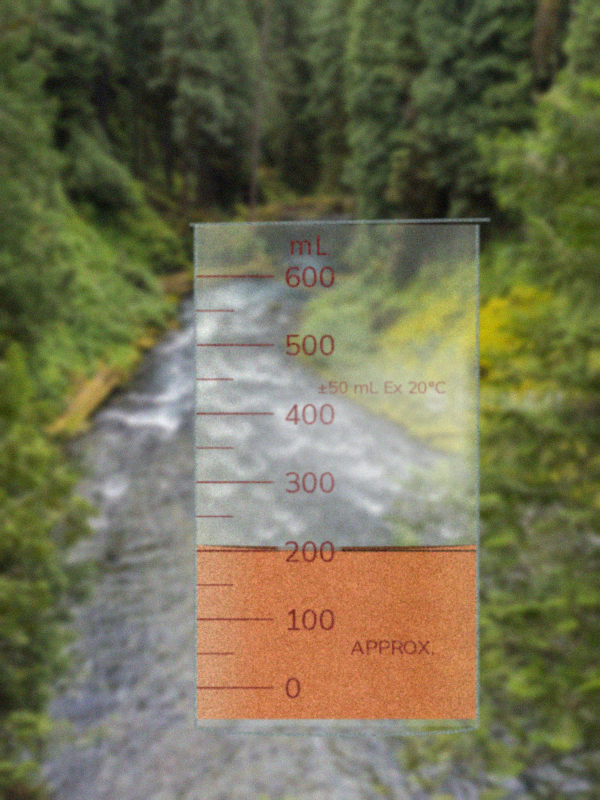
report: 200 (mL)
